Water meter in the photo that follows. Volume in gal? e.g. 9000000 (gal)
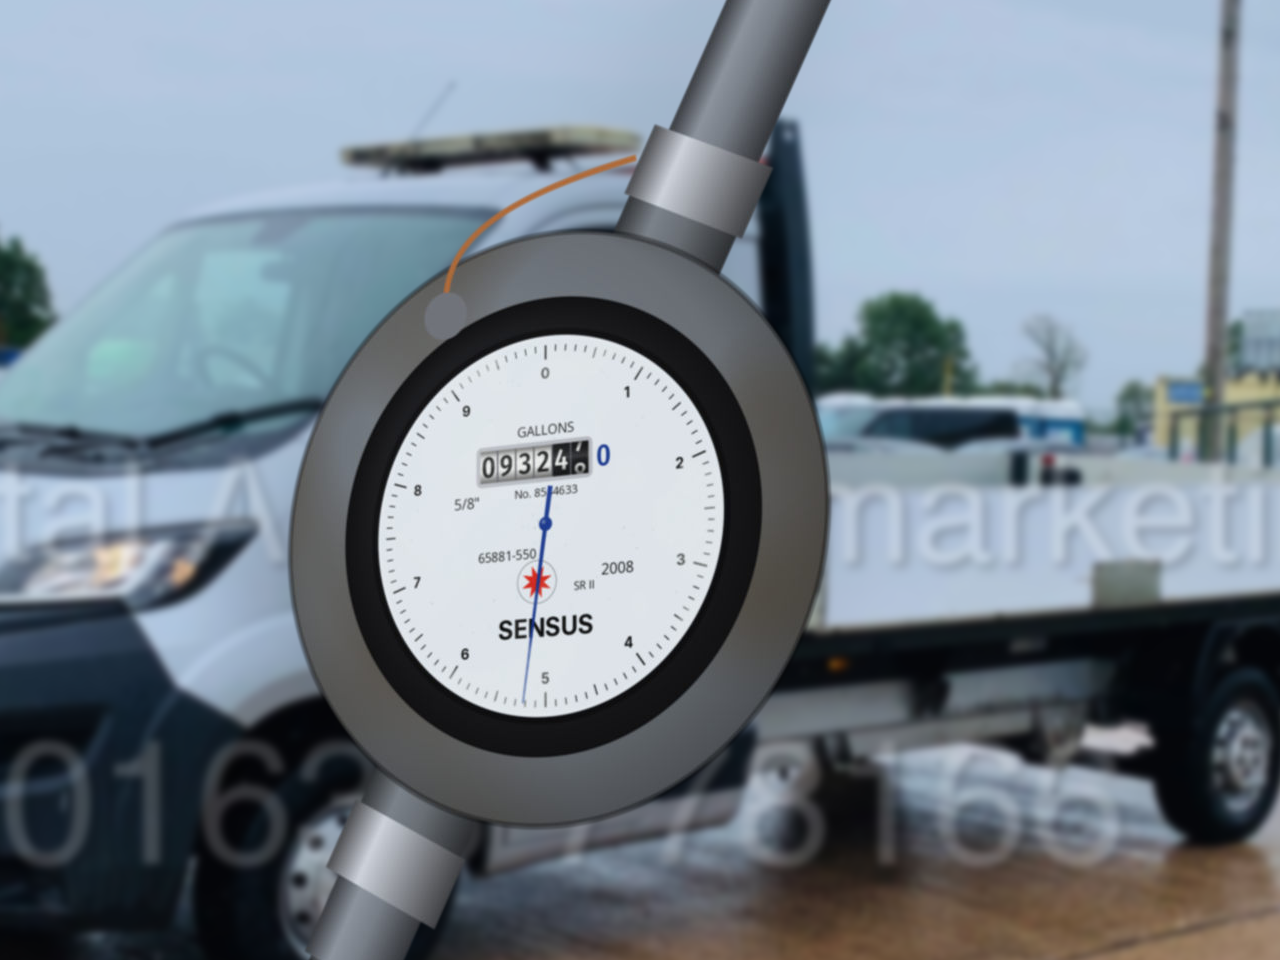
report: 932475.2 (gal)
